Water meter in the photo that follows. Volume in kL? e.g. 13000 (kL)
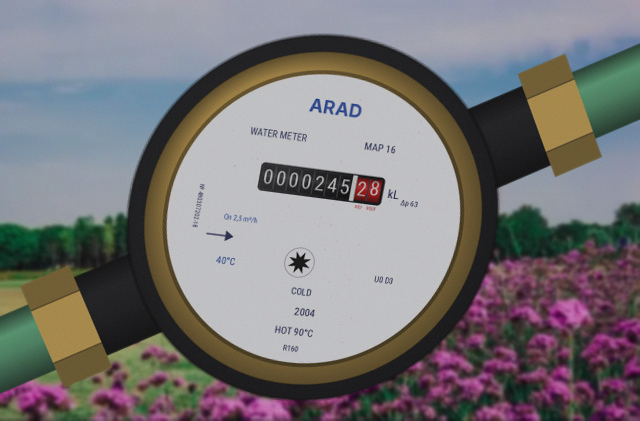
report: 245.28 (kL)
